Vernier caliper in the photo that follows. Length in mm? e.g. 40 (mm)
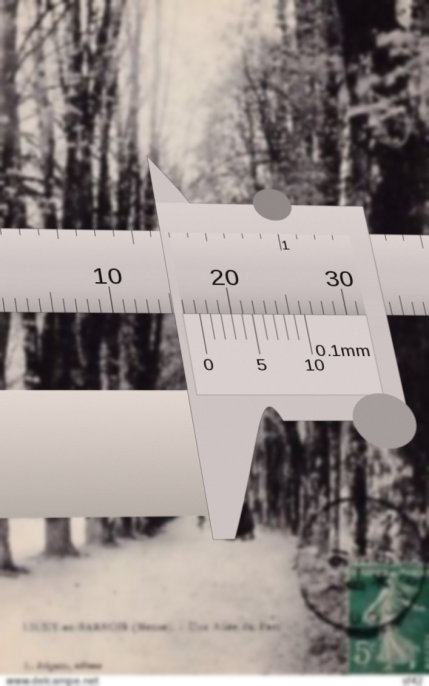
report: 17.3 (mm)
